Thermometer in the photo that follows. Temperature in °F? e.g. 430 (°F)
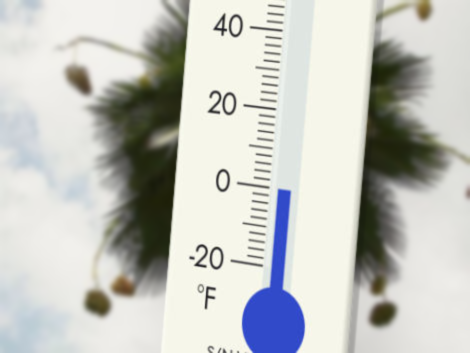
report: 0 (°F)
